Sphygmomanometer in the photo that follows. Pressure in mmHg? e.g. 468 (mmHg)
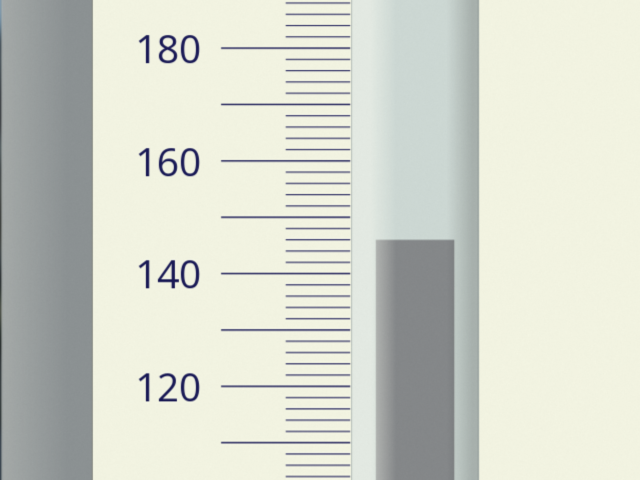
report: 146 (mmHg)
